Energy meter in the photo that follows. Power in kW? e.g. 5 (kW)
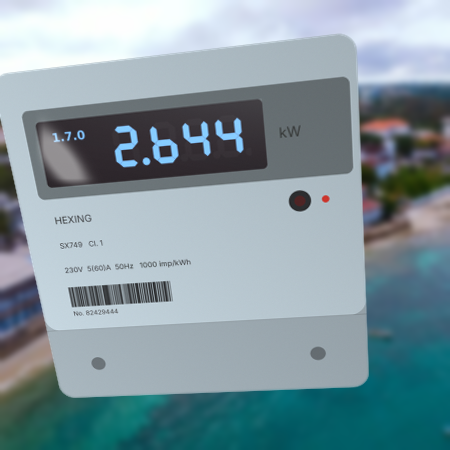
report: 2.644 (kW)
